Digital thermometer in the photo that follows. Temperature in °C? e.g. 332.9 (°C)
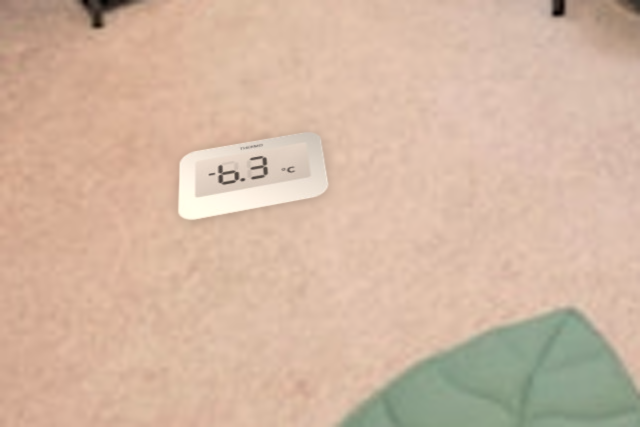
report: -6.3 (°C)
